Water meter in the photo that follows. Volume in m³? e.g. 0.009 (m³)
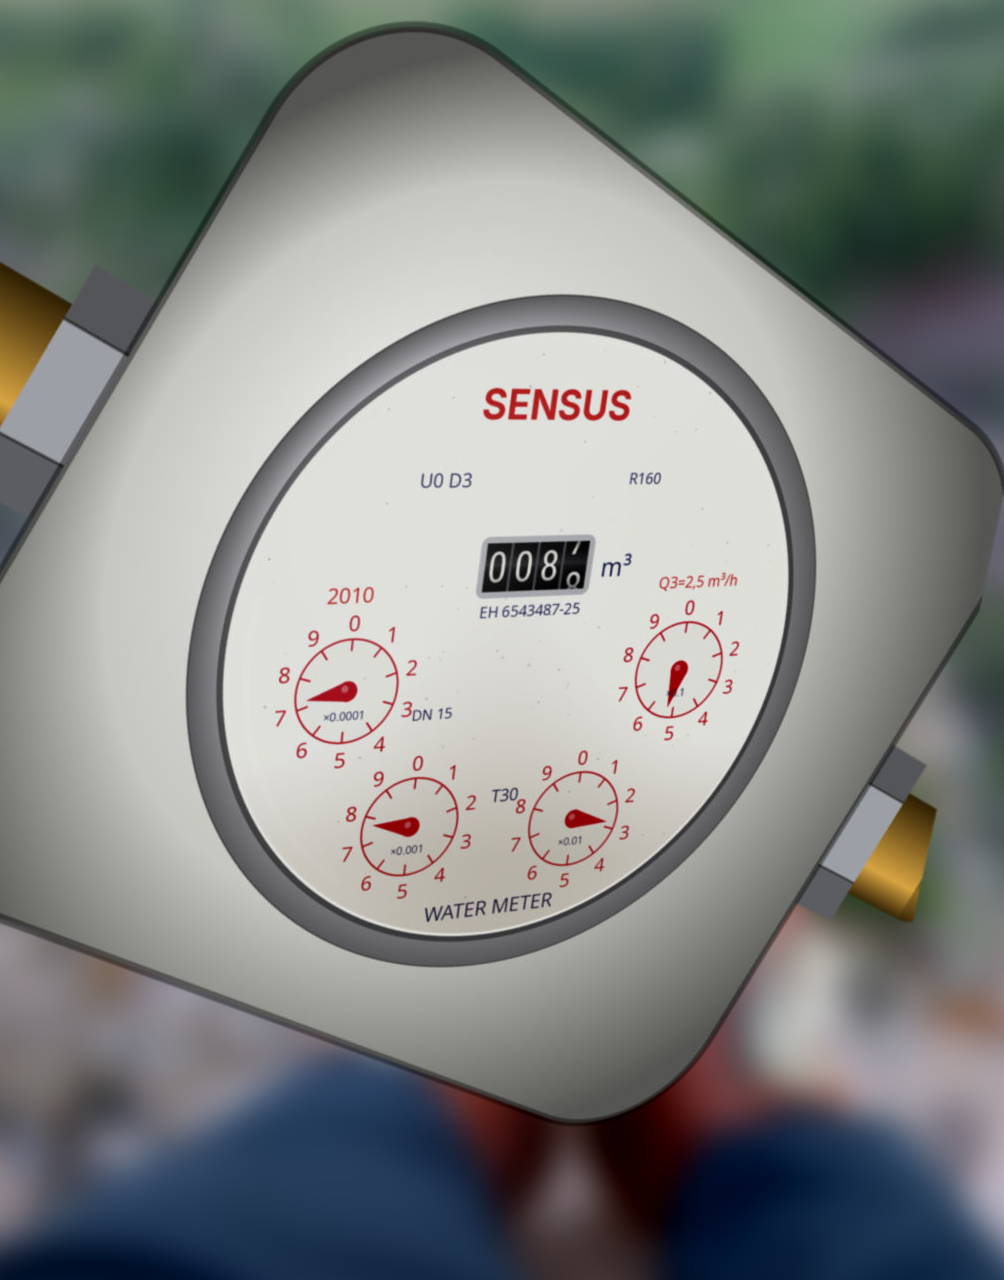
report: 87.5277 (m³)
